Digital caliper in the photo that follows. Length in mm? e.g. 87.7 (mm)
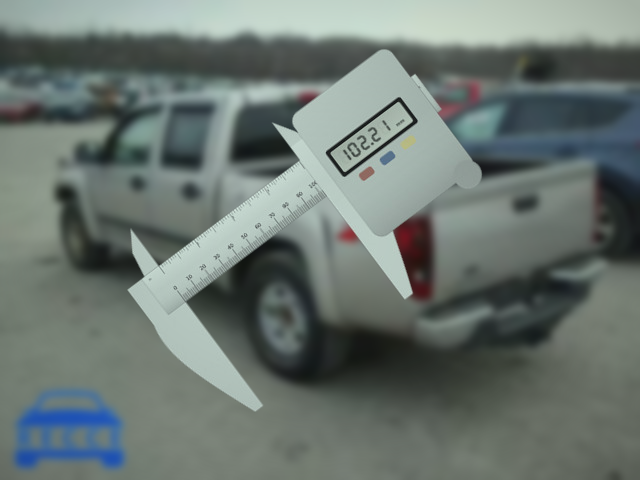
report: 102.21 (mm)
